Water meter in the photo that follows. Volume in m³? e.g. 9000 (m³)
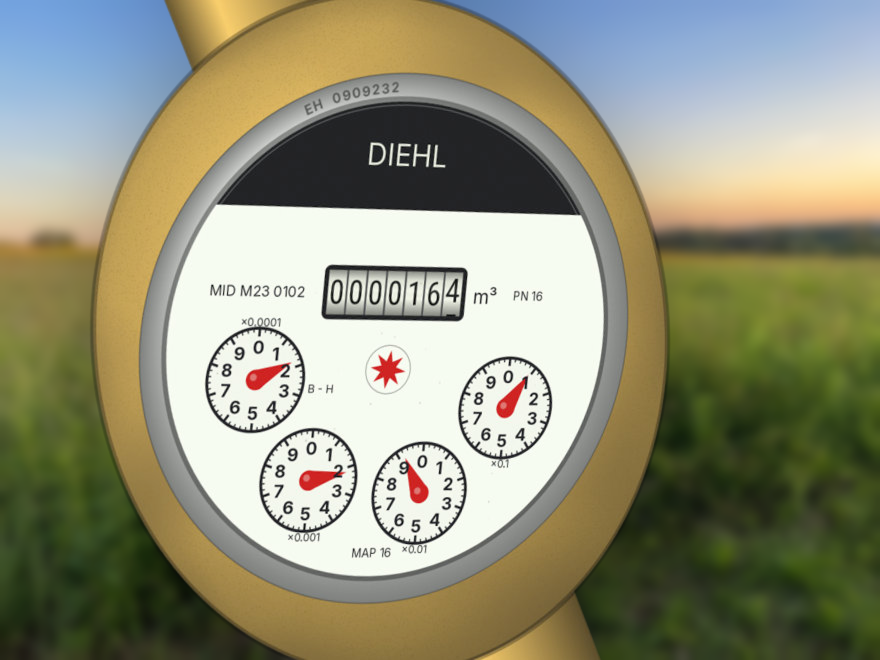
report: 164.0921 (m³)
